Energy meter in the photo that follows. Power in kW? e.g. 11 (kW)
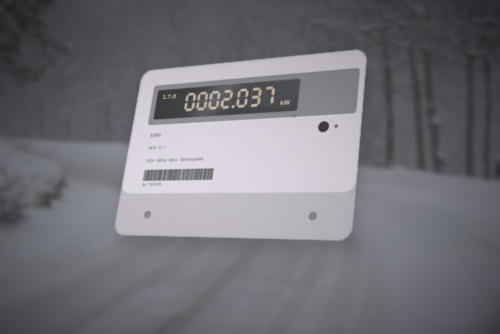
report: 2.037 (kW)
